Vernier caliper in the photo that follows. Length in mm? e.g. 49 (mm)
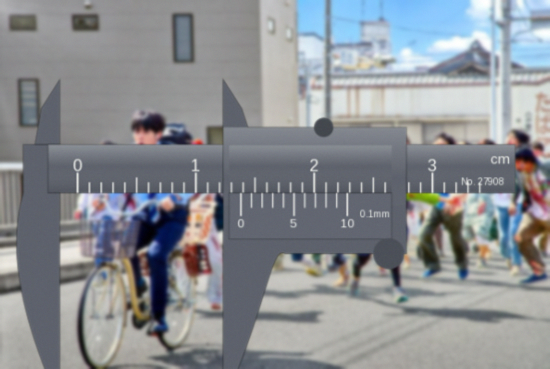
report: 13.8 (mm)
